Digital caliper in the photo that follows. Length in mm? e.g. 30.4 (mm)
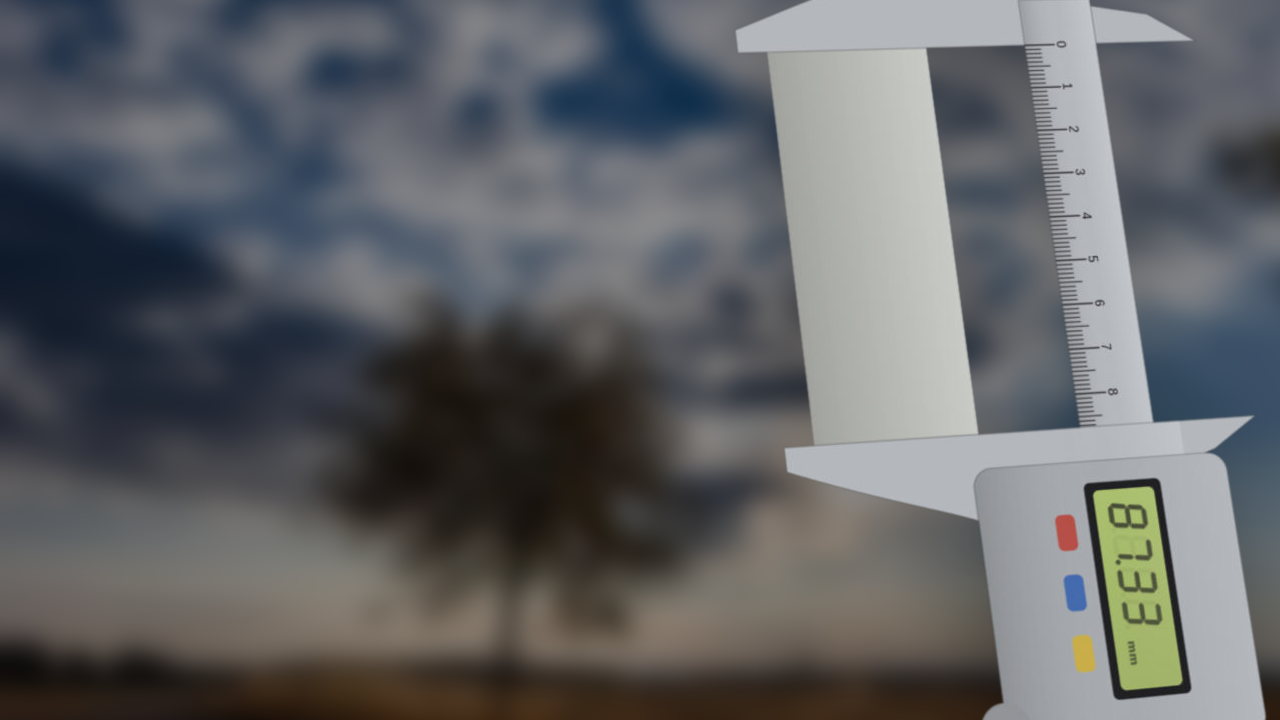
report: 87.33 (mm)
